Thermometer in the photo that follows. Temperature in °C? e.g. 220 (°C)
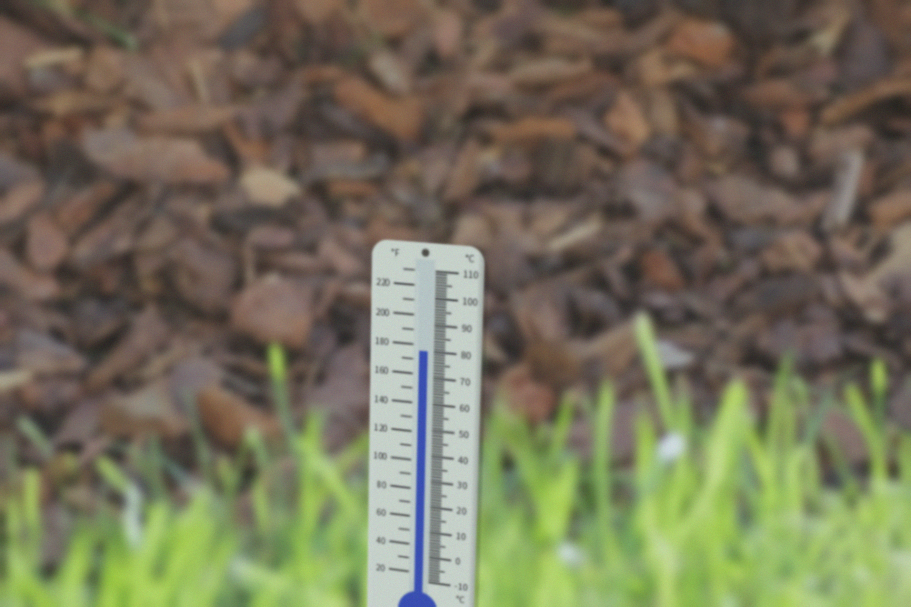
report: 80 (°C)
